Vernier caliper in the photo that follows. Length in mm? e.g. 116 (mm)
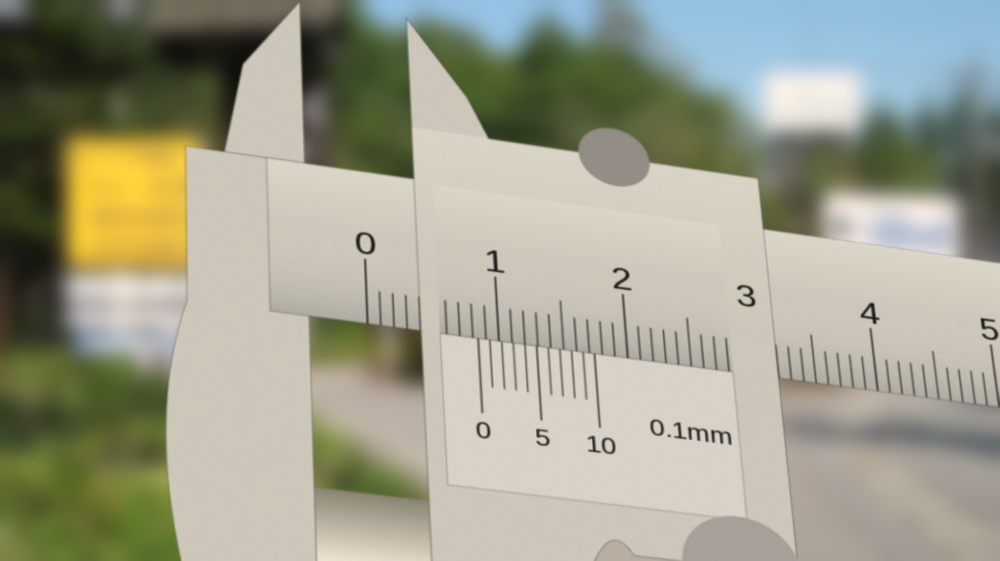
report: 8.4 (mm)
